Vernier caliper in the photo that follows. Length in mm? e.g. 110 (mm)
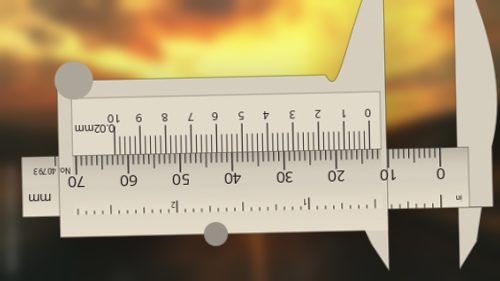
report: 13.5 (mm)
